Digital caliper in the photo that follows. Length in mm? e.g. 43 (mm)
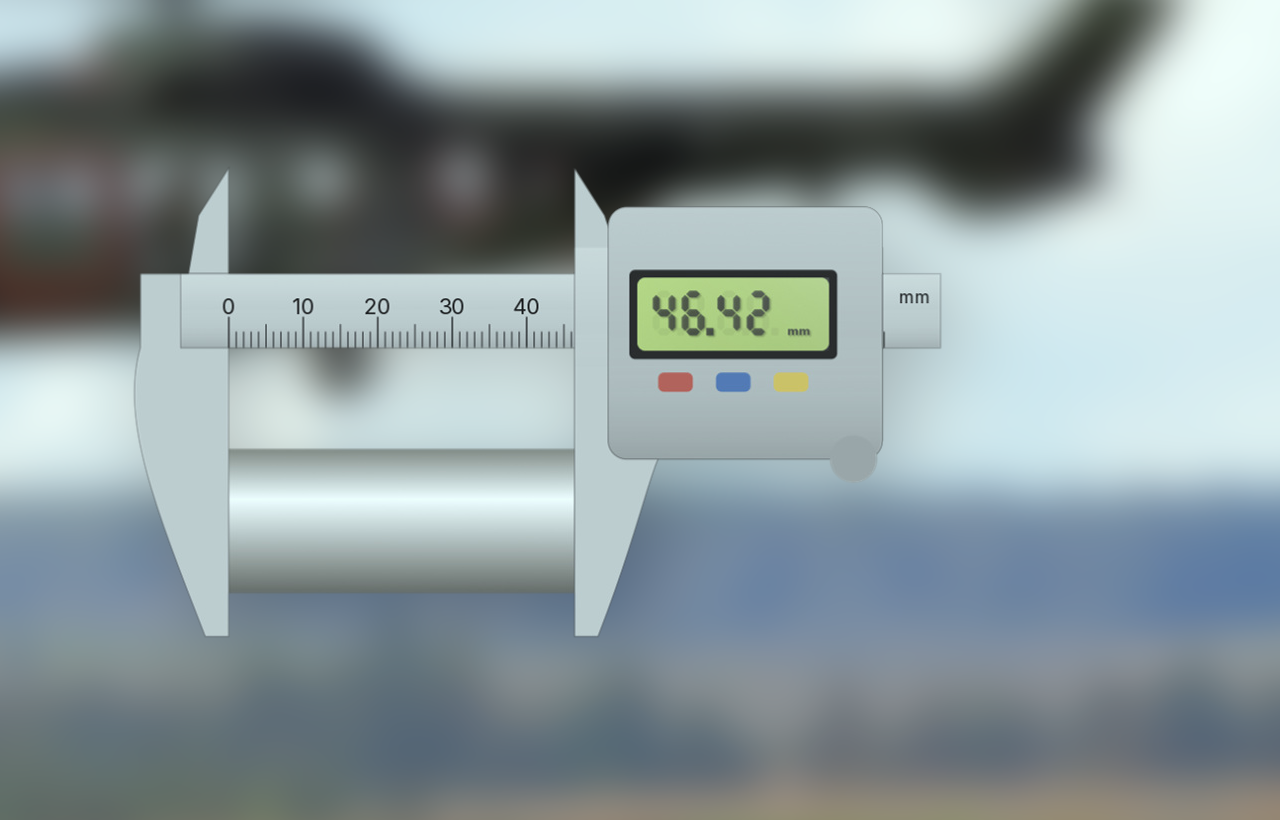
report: 46.42 (mm)
